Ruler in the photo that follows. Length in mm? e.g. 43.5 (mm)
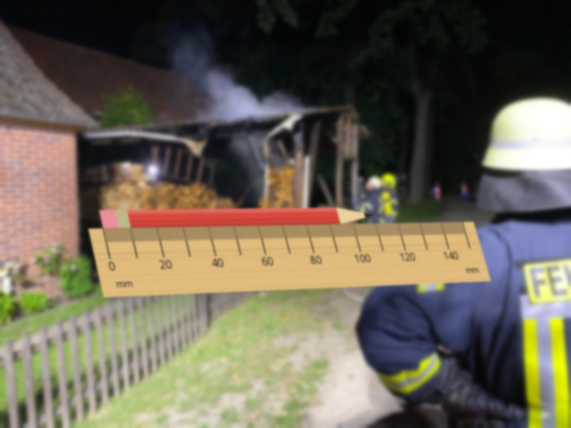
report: 110 (mm)
